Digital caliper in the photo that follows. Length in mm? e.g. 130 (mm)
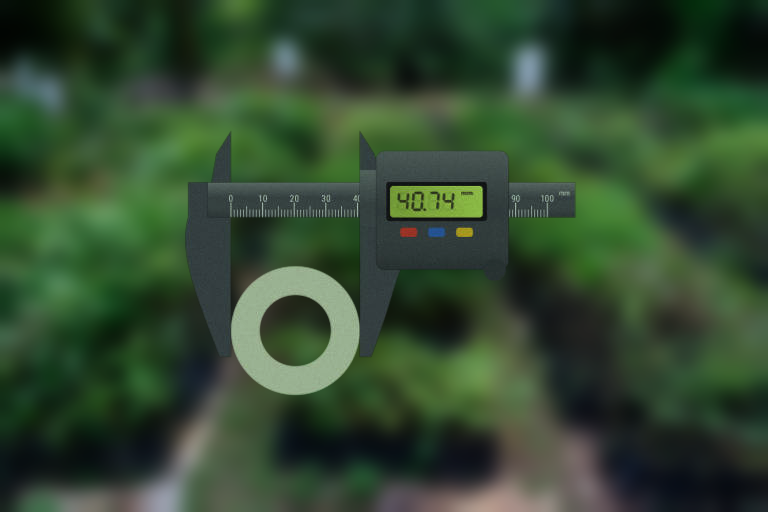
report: 40.74 (mm)
